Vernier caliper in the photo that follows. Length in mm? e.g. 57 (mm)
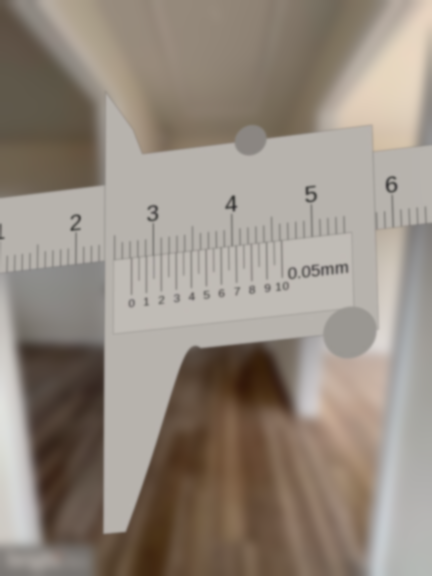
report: 27.2 (mm)
